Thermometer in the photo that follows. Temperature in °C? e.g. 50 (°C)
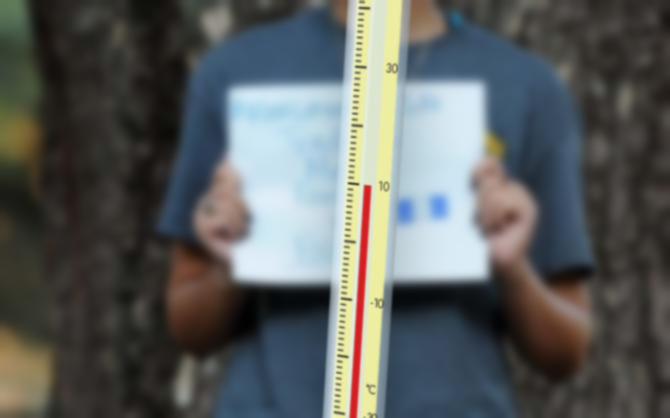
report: 10 (°C)
